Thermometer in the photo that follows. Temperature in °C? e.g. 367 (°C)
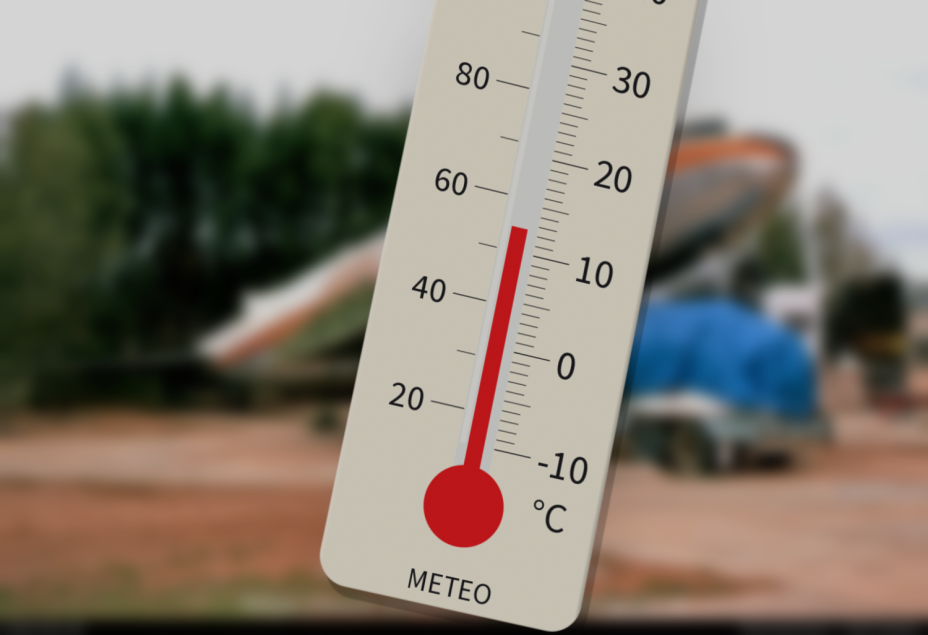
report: 12.5 (°C)
